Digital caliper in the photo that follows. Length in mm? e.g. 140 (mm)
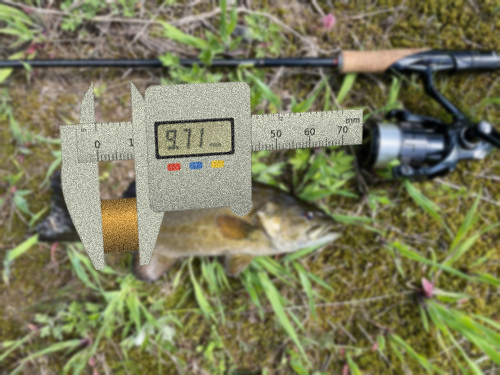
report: 9.71 (mm)
